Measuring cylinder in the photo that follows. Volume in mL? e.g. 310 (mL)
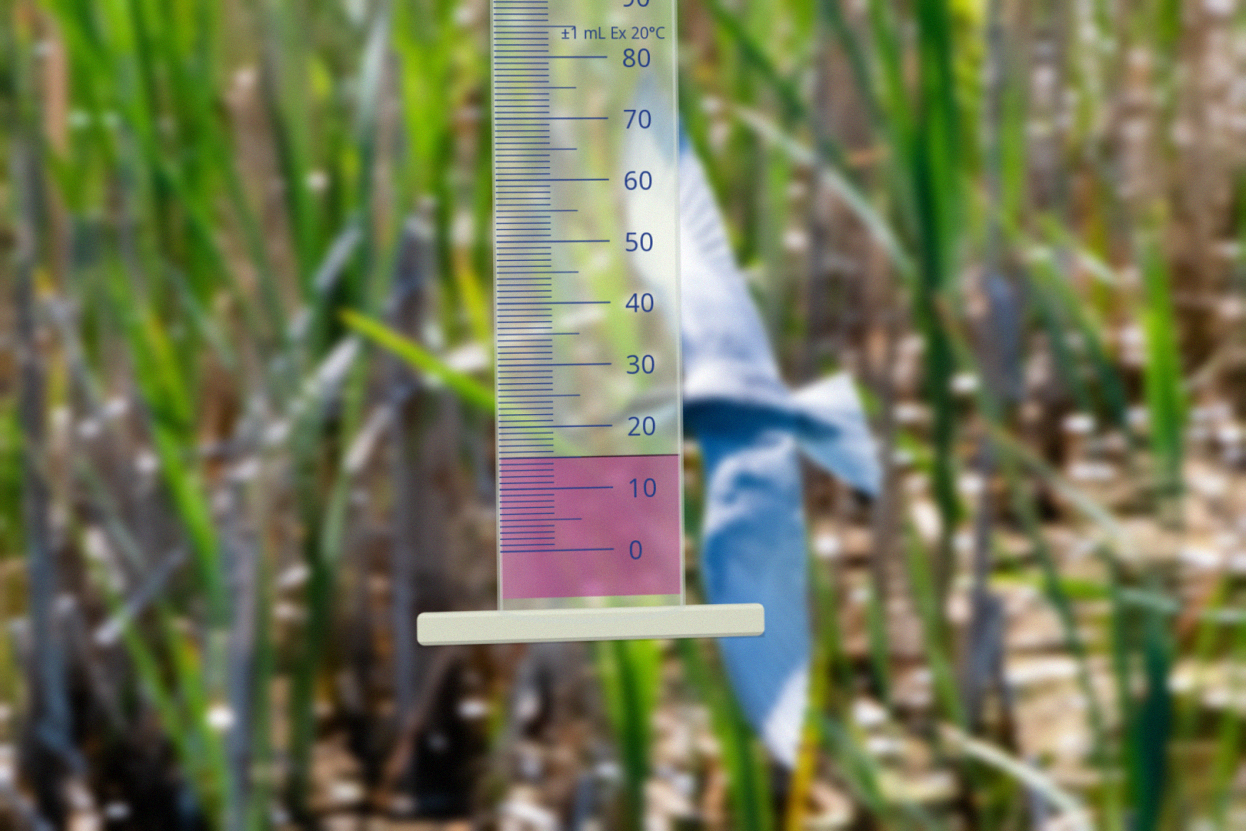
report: 15 (mL)
